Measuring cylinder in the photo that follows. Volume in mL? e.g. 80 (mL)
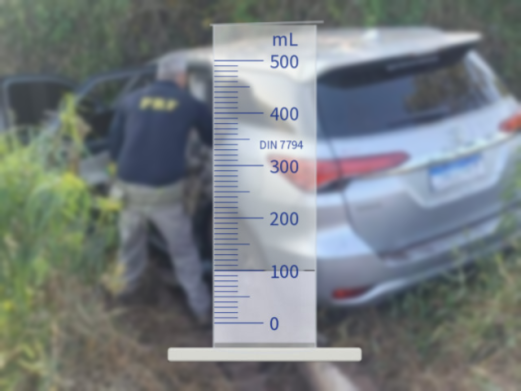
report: 100 (mL)
